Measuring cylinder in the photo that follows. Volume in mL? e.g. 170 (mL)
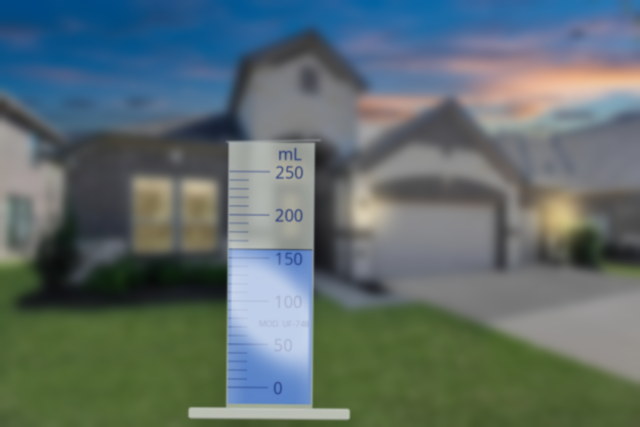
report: 160 (mL)
